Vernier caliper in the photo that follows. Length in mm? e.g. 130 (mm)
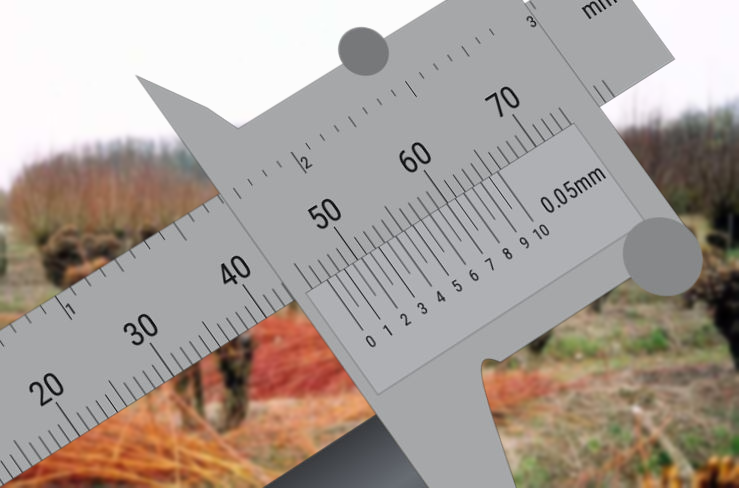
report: 46.6 (mm)
